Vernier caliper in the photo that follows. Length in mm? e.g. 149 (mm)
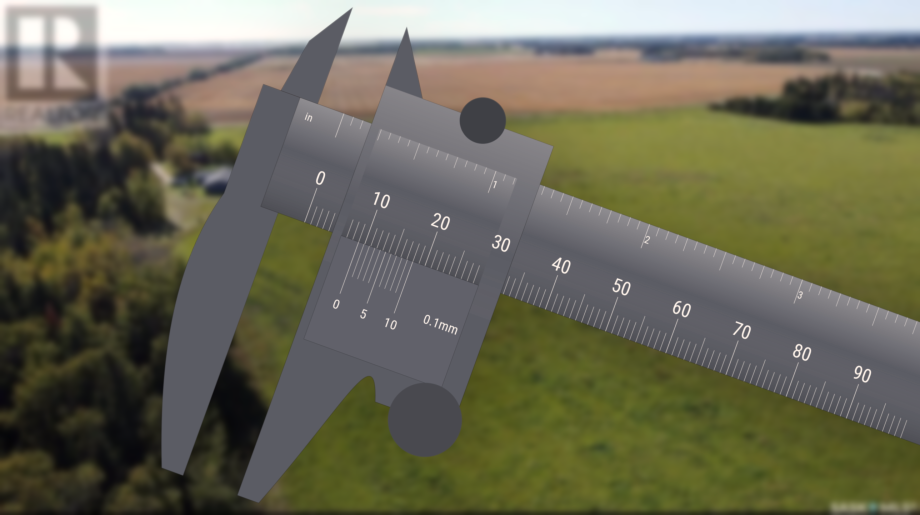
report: 9.0 (mm)
